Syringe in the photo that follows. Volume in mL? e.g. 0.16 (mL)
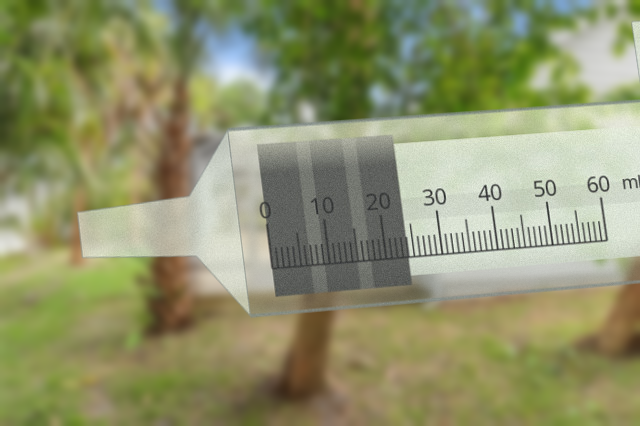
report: 0 (mL)
